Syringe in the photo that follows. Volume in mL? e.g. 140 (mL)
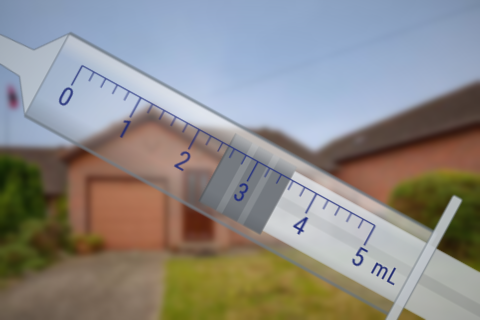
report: 2.5 (mL)
